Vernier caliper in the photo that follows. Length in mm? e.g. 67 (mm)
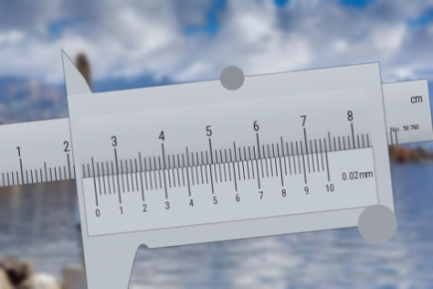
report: 25.0 (mm)
